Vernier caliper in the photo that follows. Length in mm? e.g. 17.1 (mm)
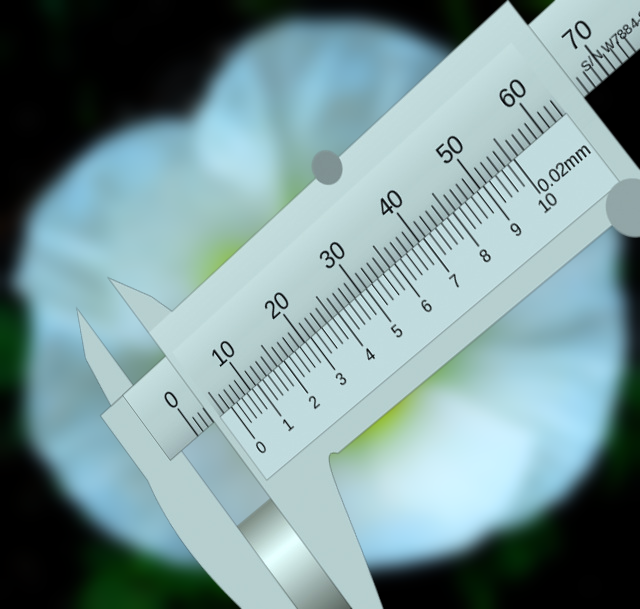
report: 6.4 (mm)
